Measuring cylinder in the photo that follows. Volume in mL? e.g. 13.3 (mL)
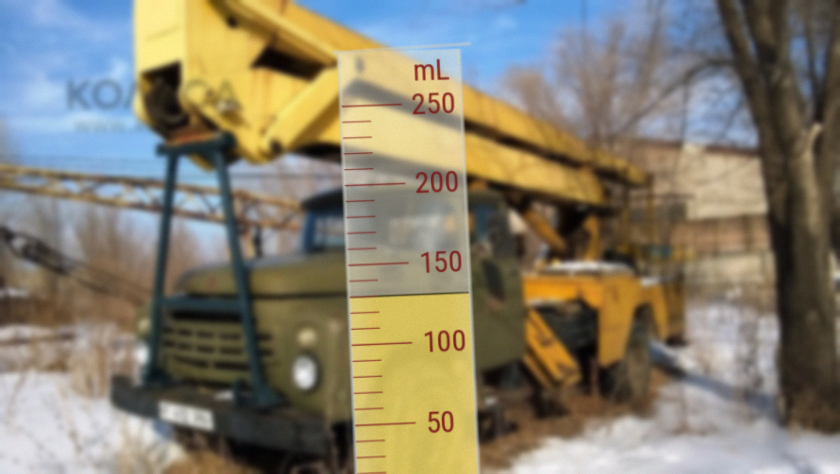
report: 130 (mL)
